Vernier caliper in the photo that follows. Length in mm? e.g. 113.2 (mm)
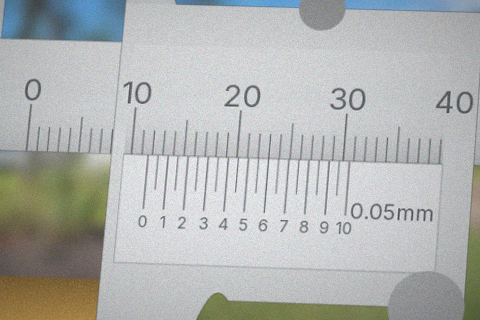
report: 11.6 (mm)
